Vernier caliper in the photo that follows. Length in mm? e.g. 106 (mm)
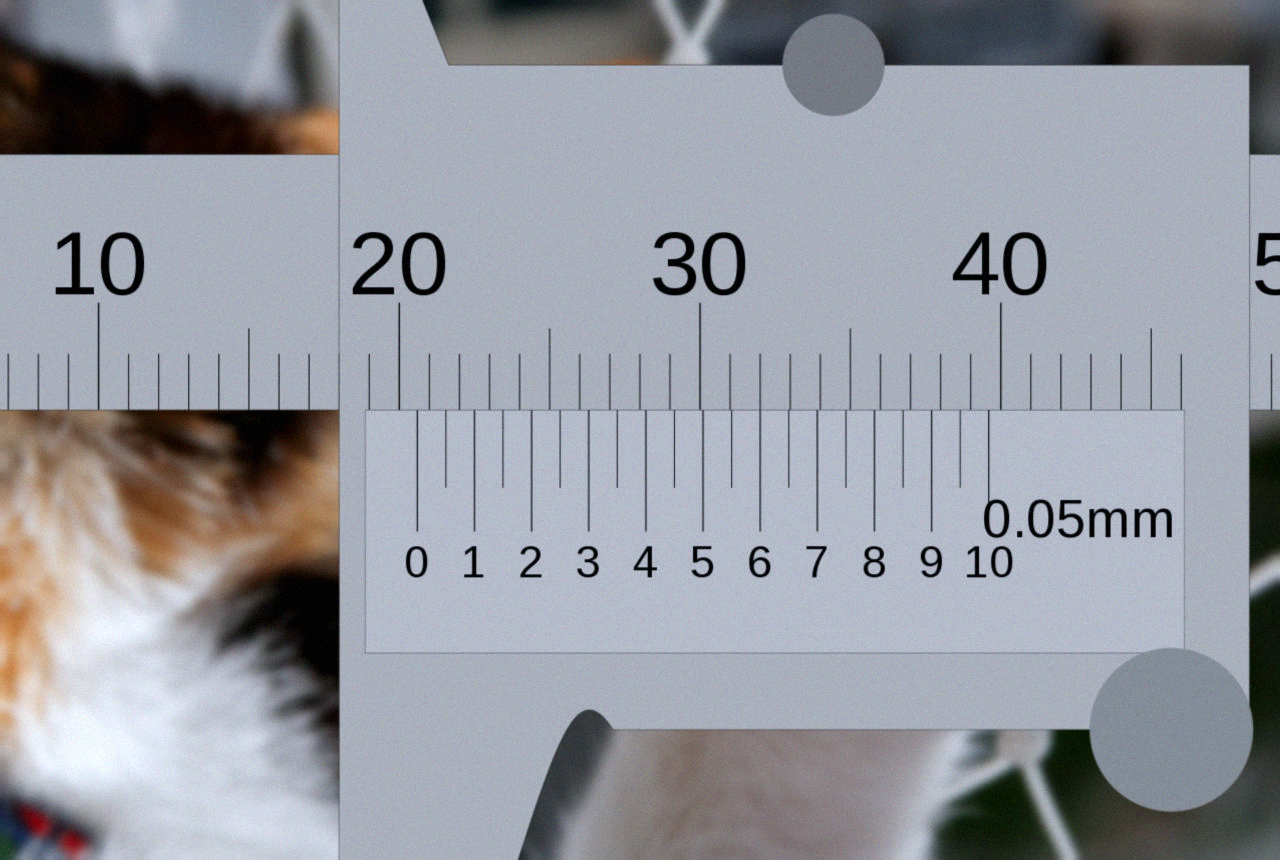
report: 20.60 (mm)
